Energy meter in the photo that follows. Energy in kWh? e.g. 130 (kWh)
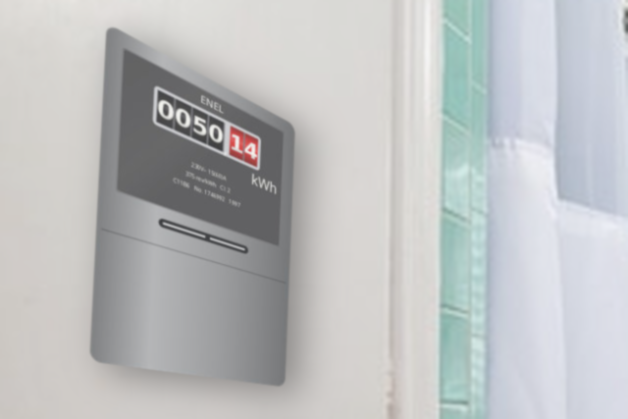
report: 50.14 (kWh)
